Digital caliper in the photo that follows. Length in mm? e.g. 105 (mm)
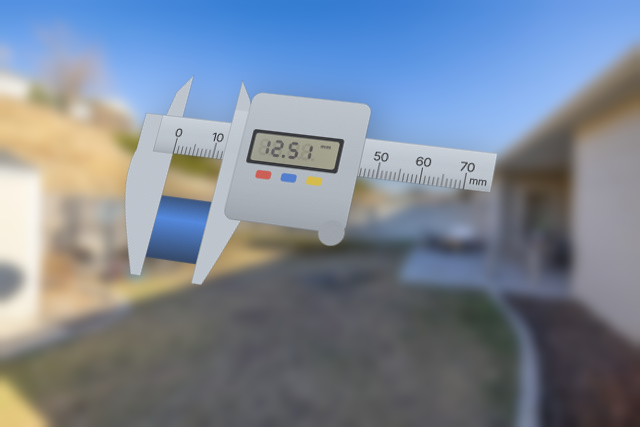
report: 12.51 (mm)
